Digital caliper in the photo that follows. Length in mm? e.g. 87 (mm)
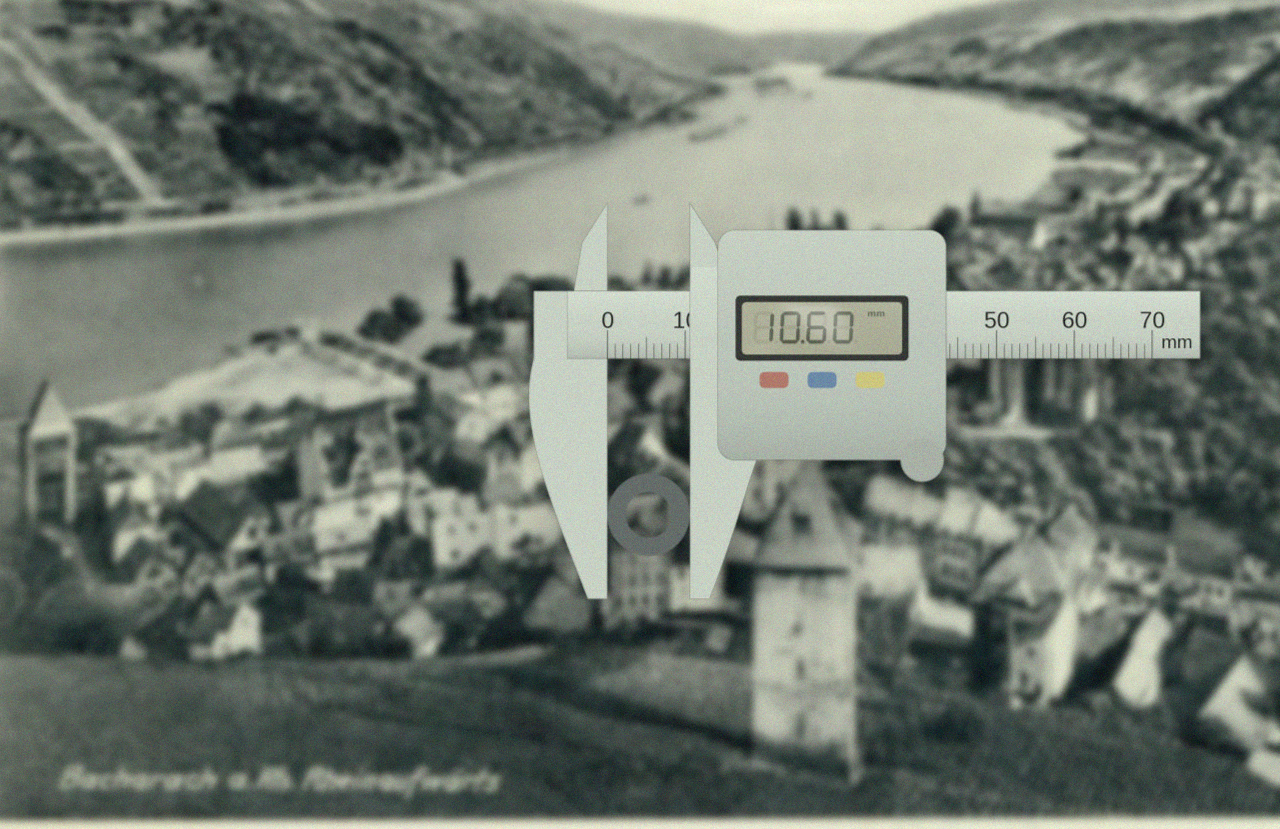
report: 10.60 (mm)
